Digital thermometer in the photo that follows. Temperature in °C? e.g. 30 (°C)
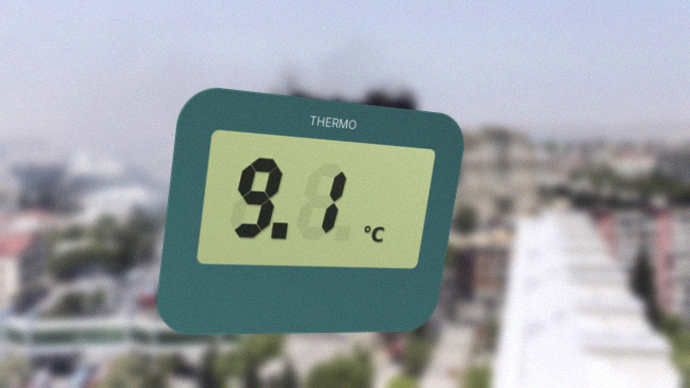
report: 9.1 (°C)
